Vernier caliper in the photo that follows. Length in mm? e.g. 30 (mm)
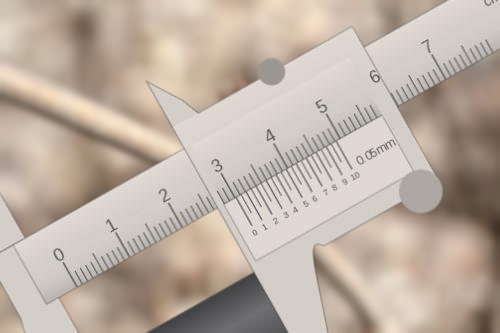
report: 30.2 (mm)
